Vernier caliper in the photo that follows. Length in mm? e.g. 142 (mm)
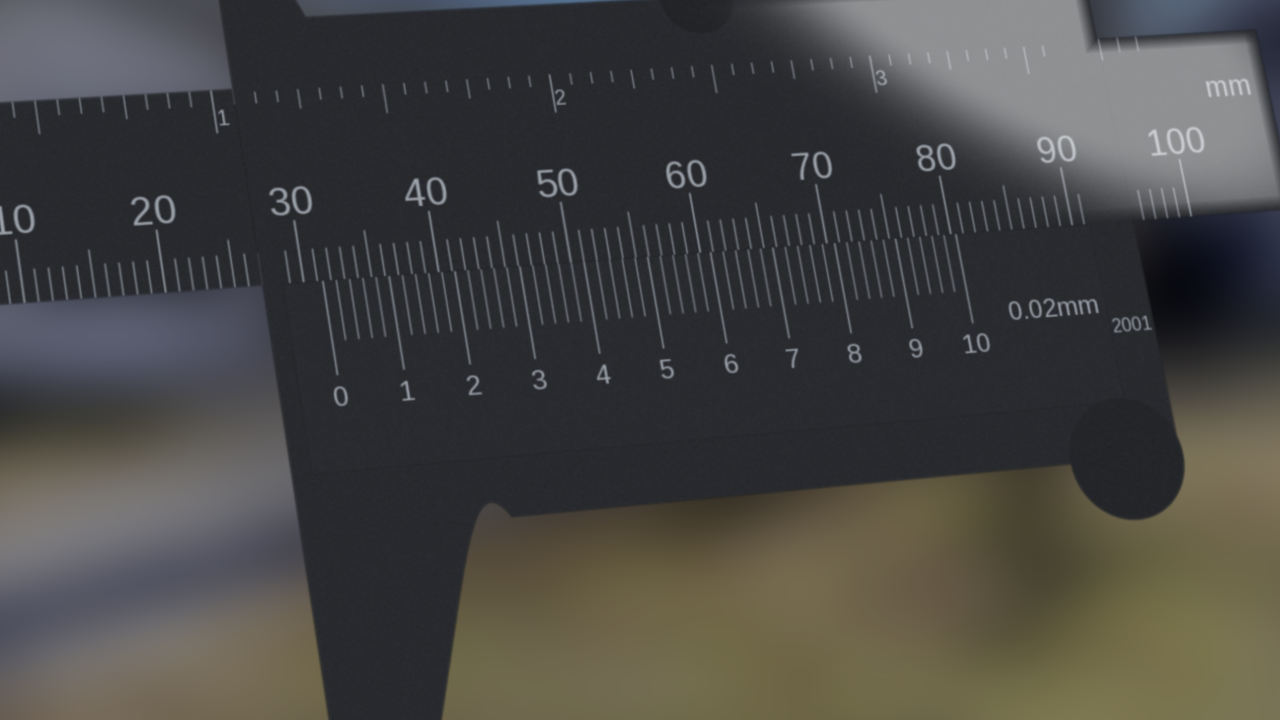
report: 31.4 (mm)
